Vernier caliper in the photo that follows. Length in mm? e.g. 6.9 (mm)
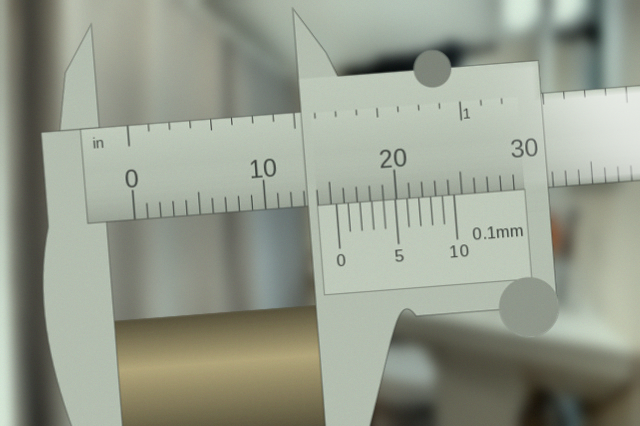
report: 15.4 (mm)
